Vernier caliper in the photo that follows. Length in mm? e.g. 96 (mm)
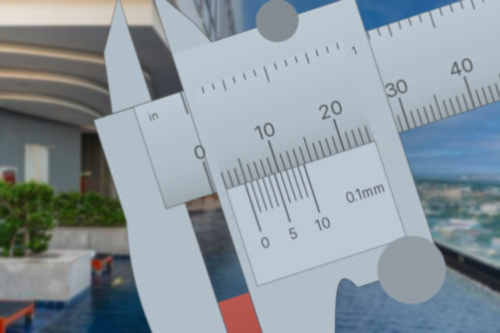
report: 4.8 (mm)
